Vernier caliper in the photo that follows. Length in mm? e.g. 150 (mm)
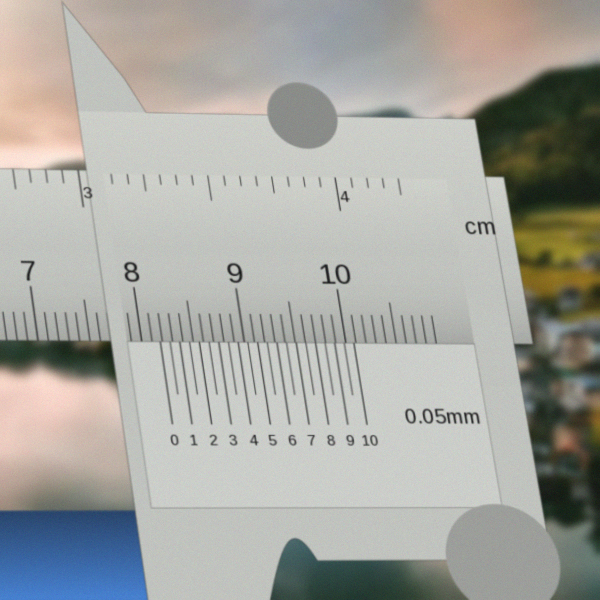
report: 81.8 (mm)
